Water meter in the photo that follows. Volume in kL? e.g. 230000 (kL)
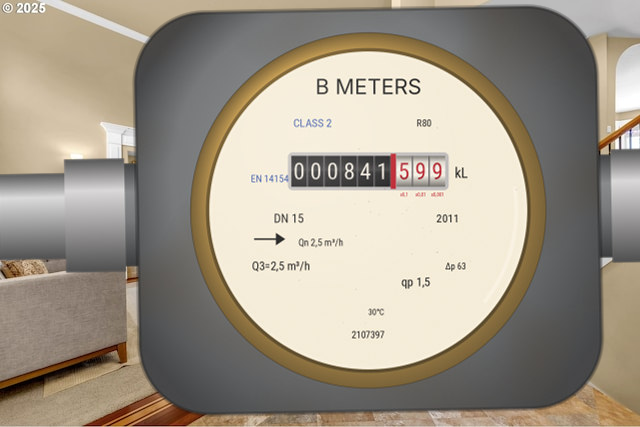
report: 841.599 (kL)
